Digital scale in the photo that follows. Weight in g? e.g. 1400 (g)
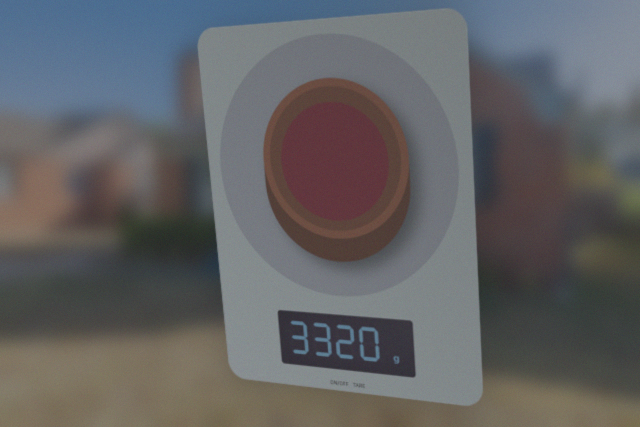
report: 3320 (g)
